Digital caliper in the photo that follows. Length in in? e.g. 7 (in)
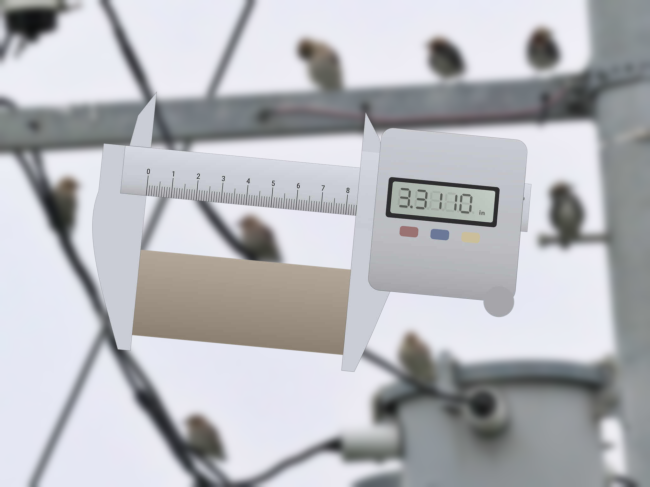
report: 3.3110 (in)
